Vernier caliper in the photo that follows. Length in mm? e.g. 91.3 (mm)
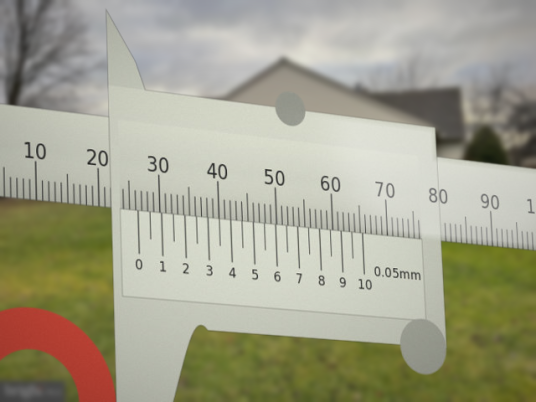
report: 26.4 (mm)
